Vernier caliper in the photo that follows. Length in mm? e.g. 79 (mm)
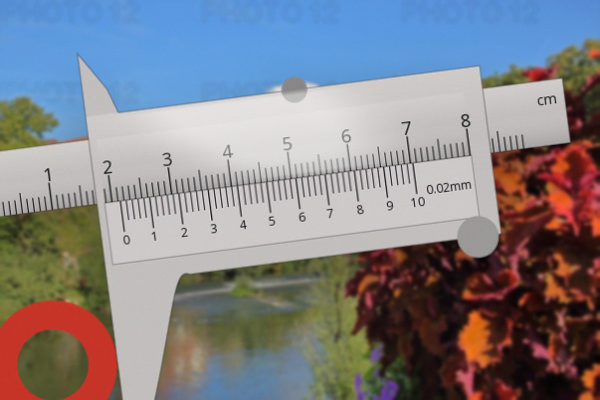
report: 21.4 (mm)
